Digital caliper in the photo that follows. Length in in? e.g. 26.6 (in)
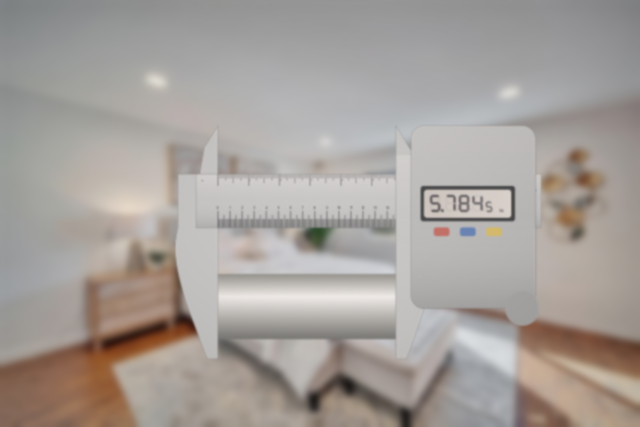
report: 5.7845 (in)
